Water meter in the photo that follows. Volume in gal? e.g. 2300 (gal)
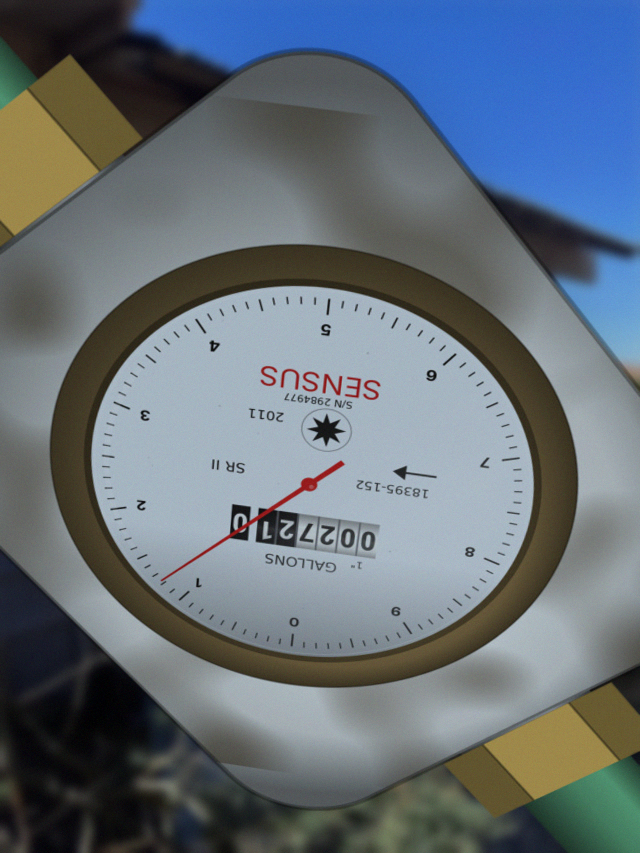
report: 27211.2 (gal)
